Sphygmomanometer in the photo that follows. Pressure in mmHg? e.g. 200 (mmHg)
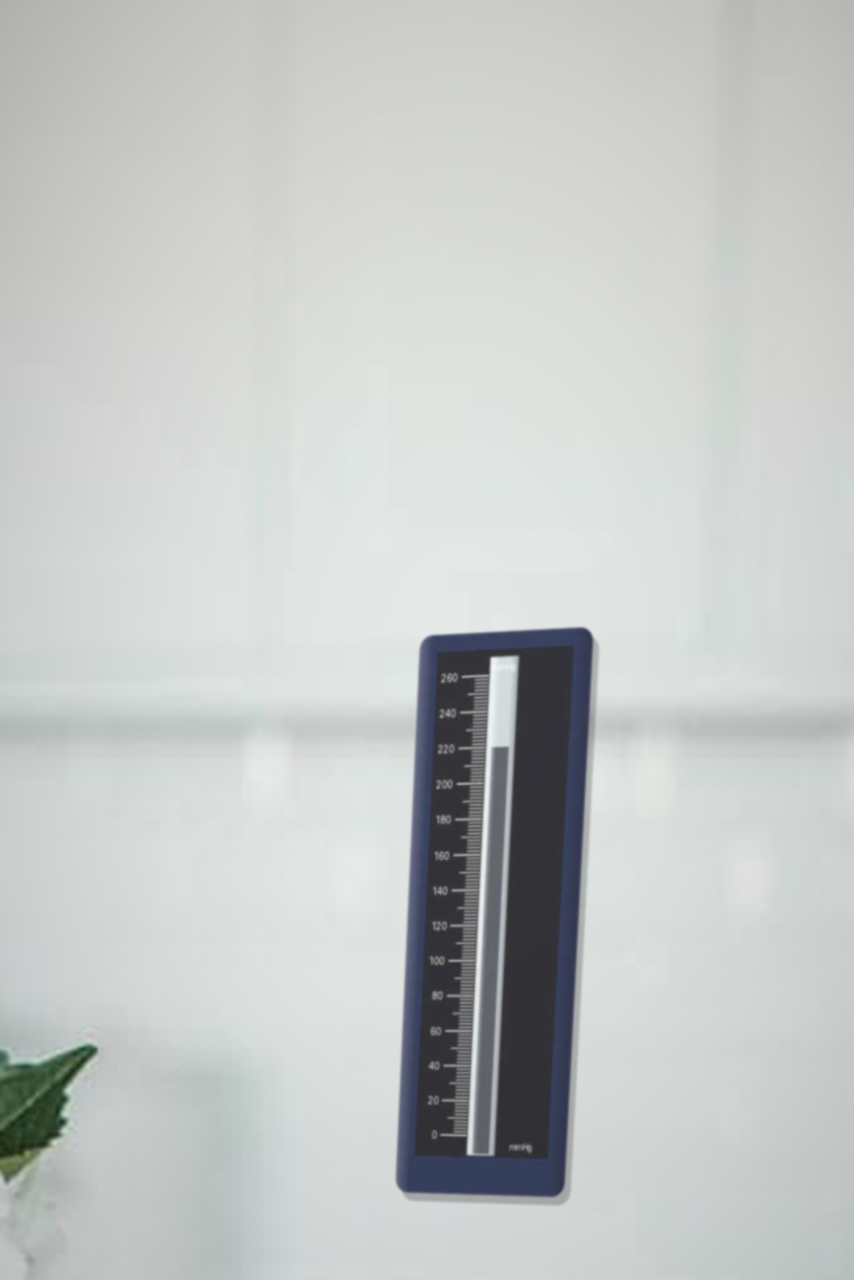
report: 220 (mmHg)
